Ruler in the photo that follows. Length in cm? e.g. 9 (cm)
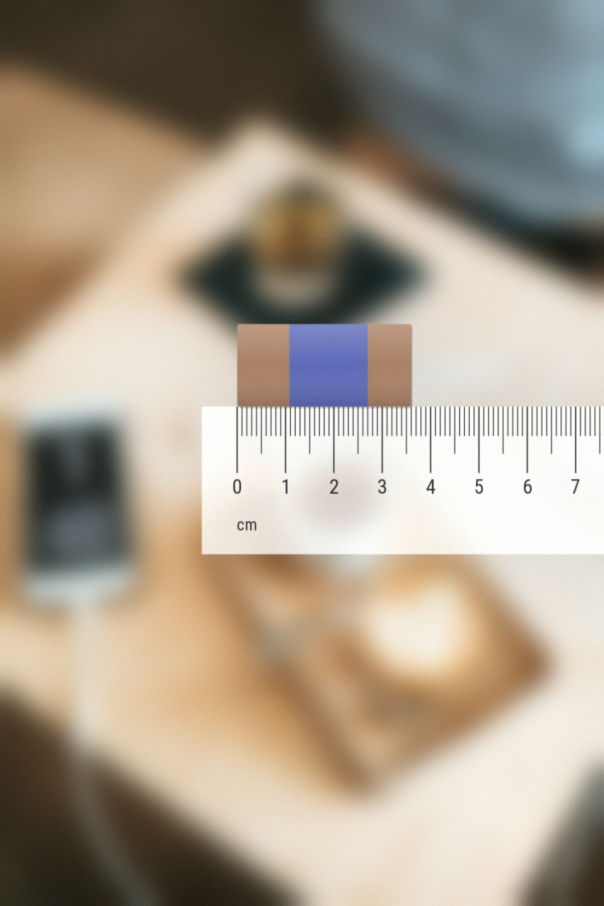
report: 3.6 (cm)
